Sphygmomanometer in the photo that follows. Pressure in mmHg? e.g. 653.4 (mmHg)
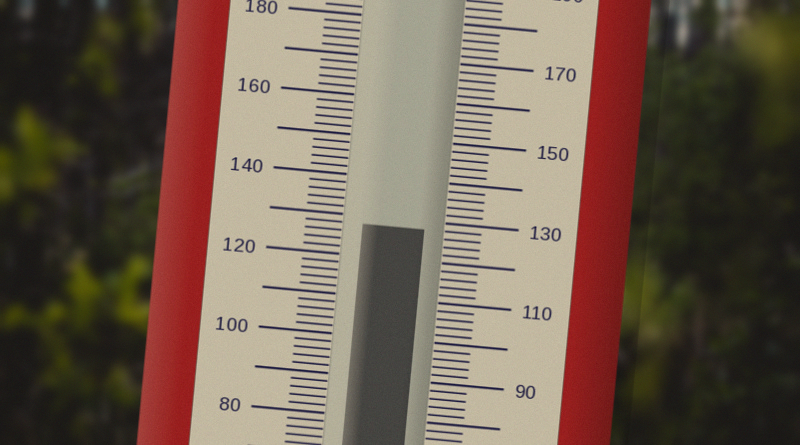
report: 128 (mmHg)
